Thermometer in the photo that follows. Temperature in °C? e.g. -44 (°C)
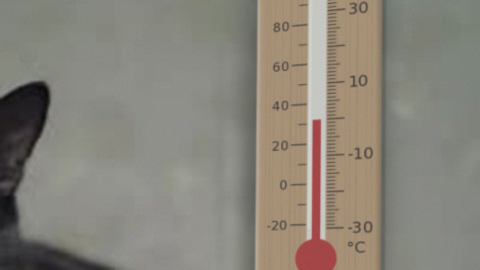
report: 0 (°C)
